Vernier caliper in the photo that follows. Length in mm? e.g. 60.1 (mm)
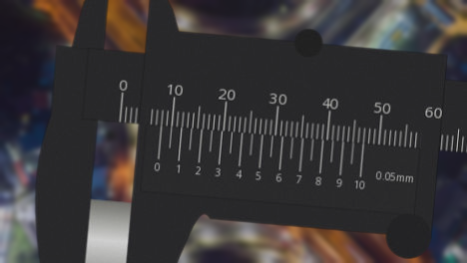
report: 8.0 (mm)
